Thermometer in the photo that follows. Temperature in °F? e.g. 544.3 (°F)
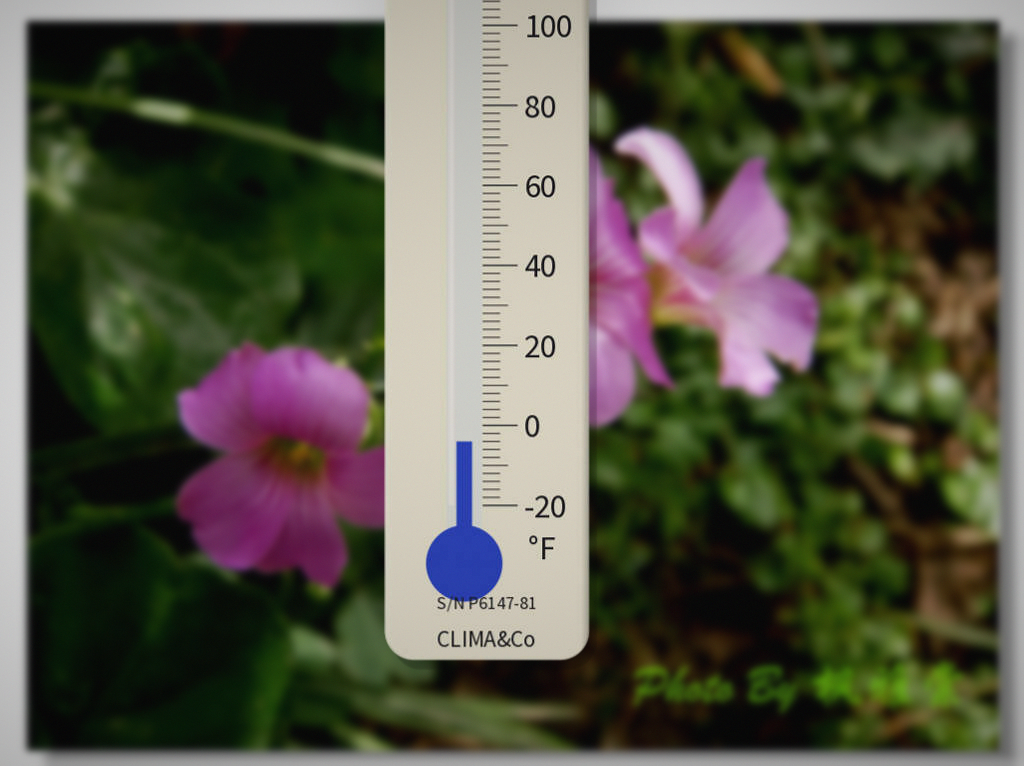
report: -4 (°F)
